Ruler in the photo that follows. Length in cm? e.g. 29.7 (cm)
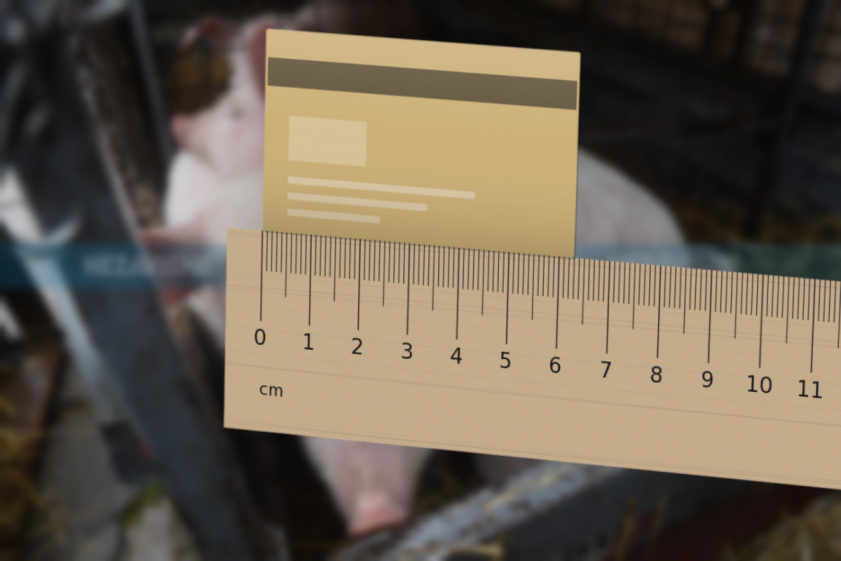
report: 6.3 (cm)
